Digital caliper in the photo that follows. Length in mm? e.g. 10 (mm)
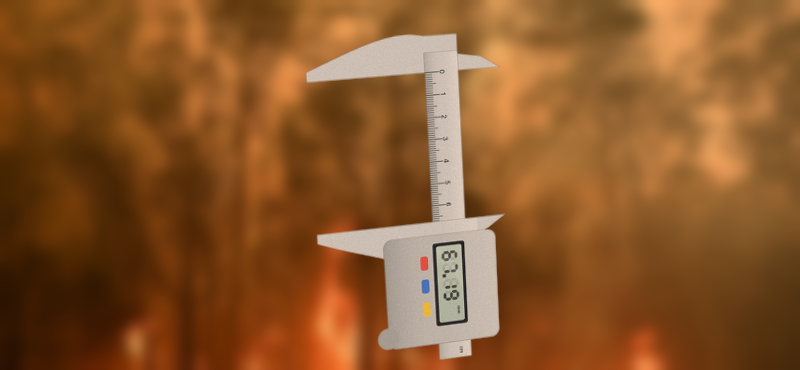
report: 67.19 (mm)
